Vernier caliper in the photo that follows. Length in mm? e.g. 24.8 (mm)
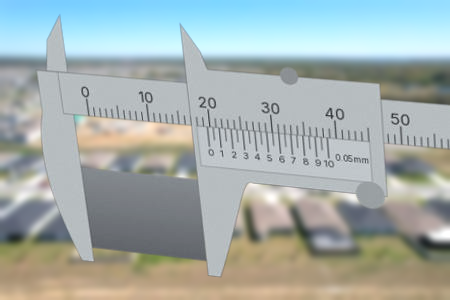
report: 19.6 (mm)
